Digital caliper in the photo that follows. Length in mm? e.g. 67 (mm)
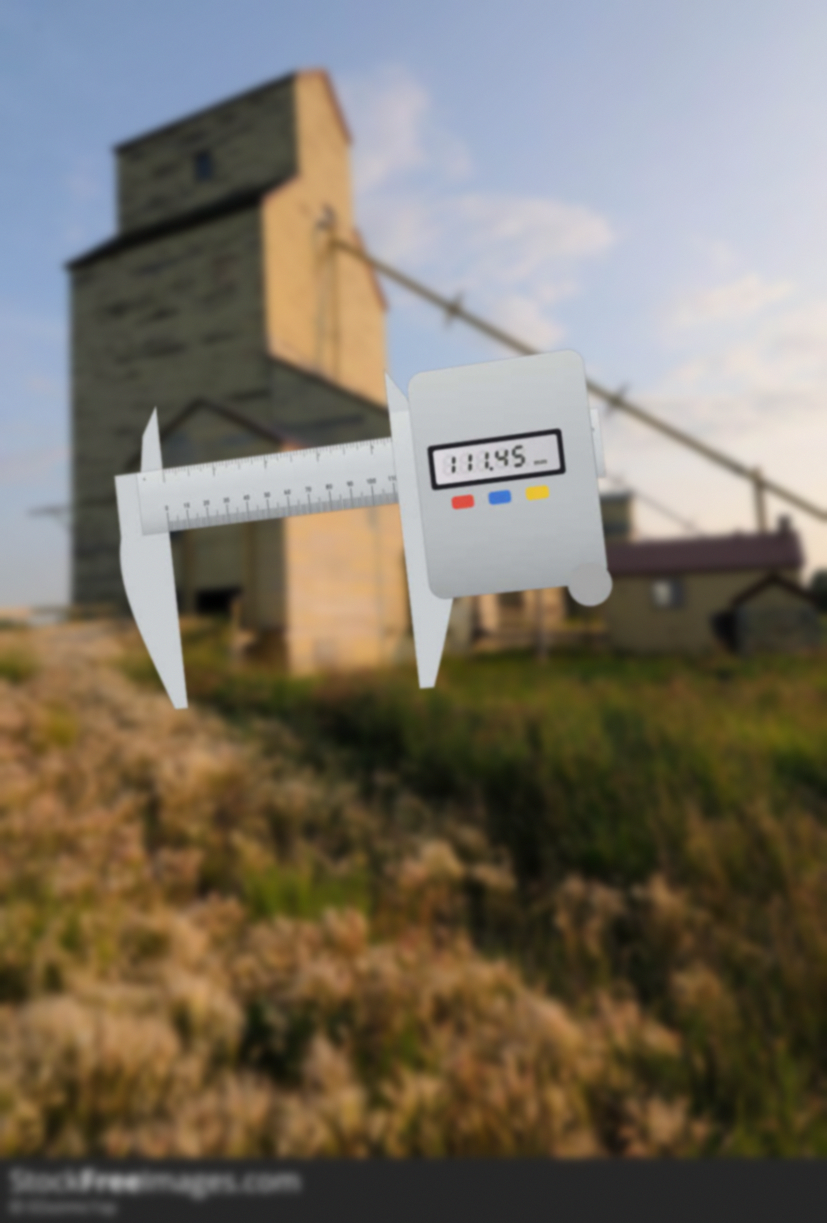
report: 111.45 (mm)
